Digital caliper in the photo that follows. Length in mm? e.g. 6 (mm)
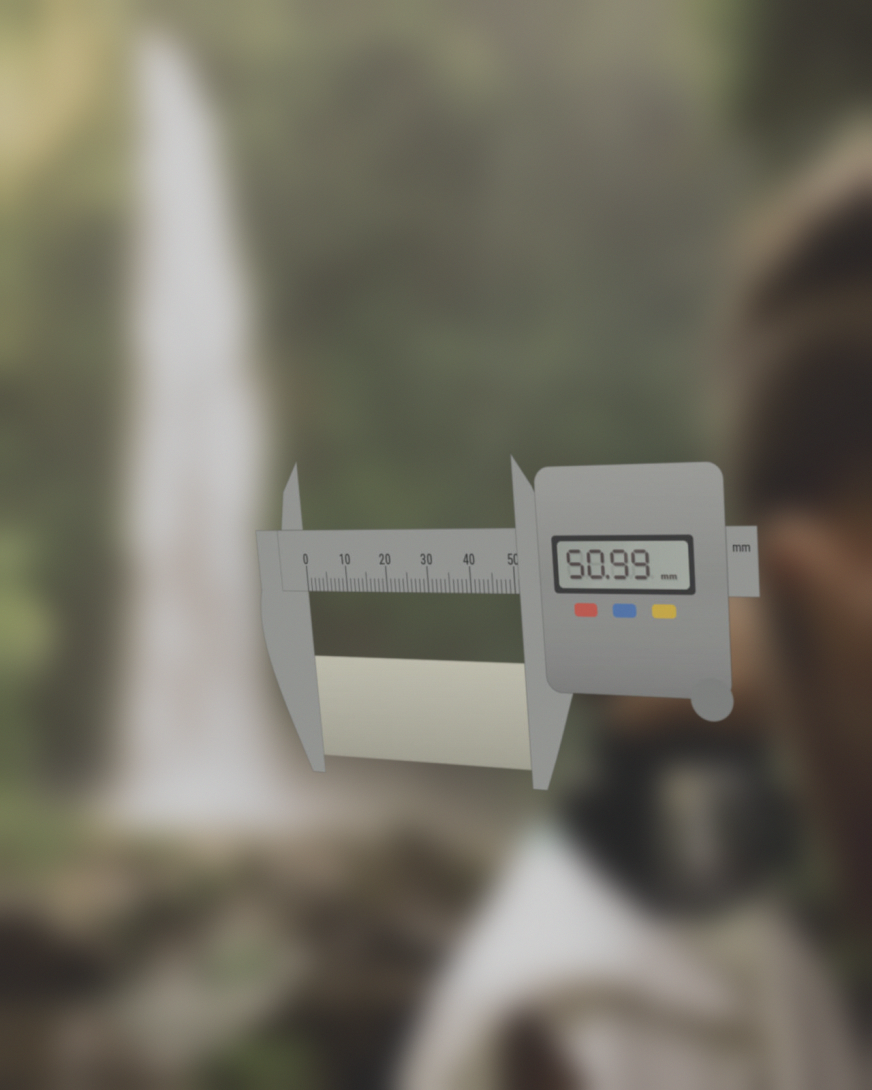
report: 50.99 (mm)
